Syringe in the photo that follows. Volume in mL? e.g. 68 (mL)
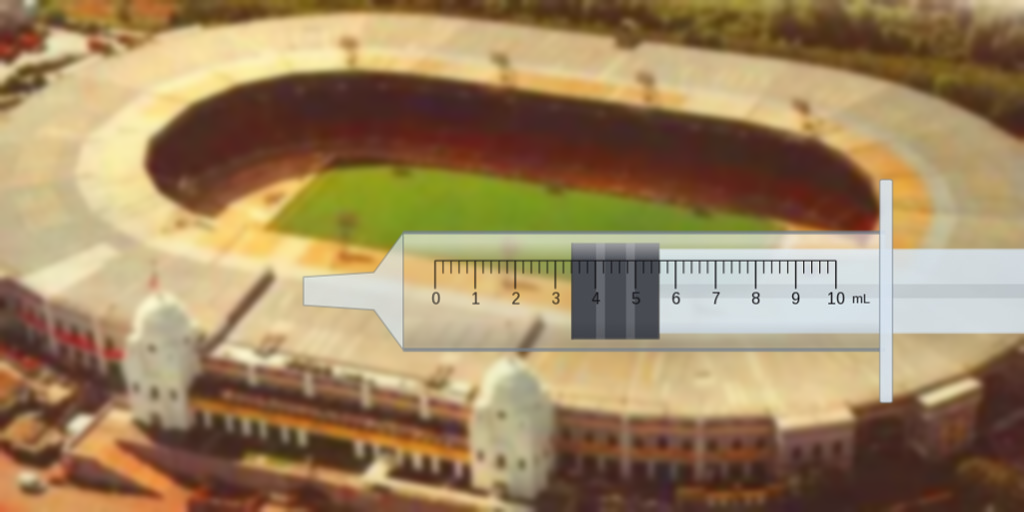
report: 3.4 (mL)
